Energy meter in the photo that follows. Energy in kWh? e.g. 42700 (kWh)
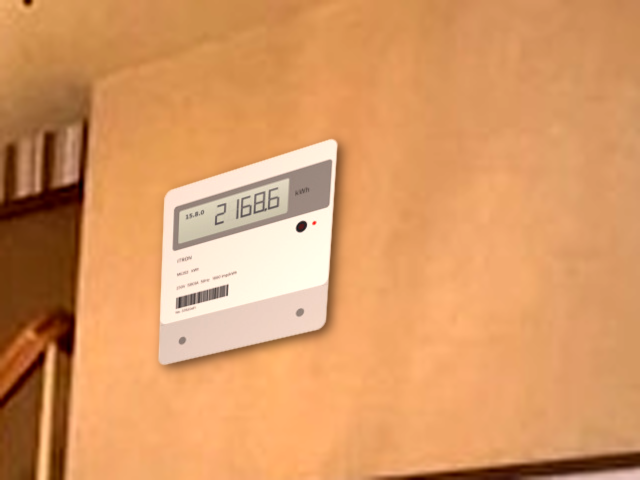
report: 2168.6 (kWh)
